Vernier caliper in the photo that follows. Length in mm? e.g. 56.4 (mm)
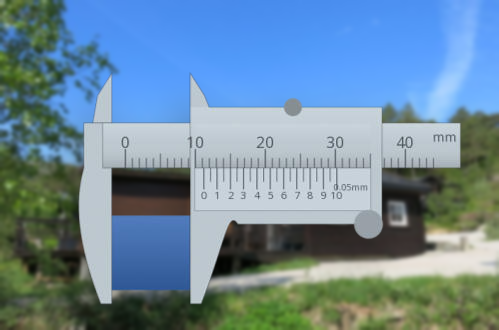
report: 11.2 (mm)
